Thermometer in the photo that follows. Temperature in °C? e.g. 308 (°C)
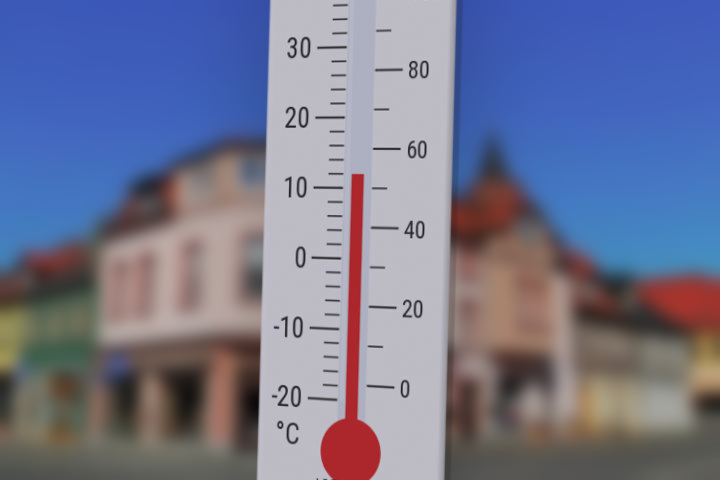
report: 12 (°C)
